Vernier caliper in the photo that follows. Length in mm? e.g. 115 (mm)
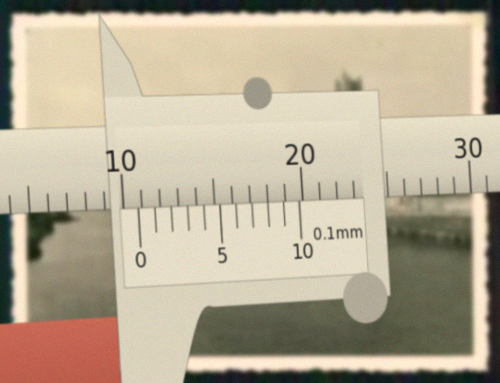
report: 10.8 (mm)
